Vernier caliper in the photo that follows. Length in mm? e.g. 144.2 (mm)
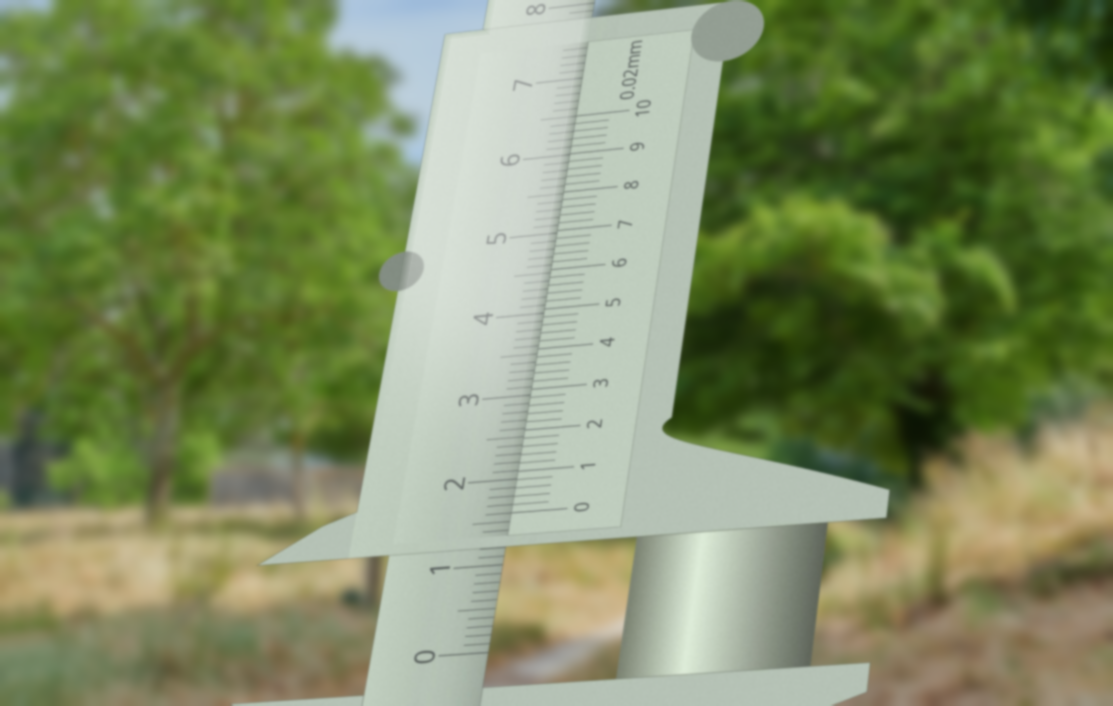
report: 16.0 (mm)
